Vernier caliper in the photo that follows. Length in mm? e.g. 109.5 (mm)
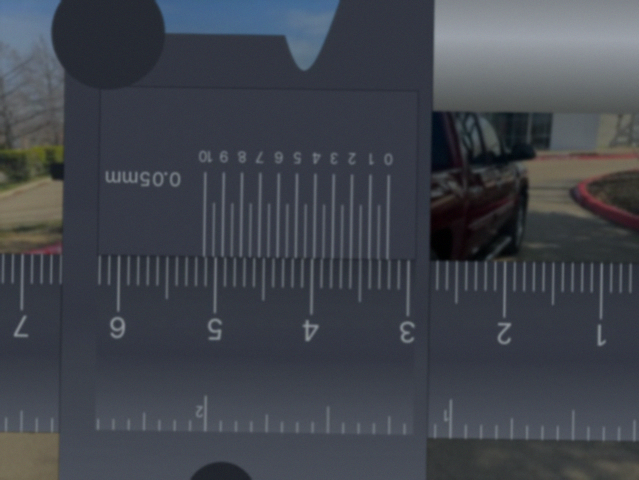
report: 32.2 (mm)
